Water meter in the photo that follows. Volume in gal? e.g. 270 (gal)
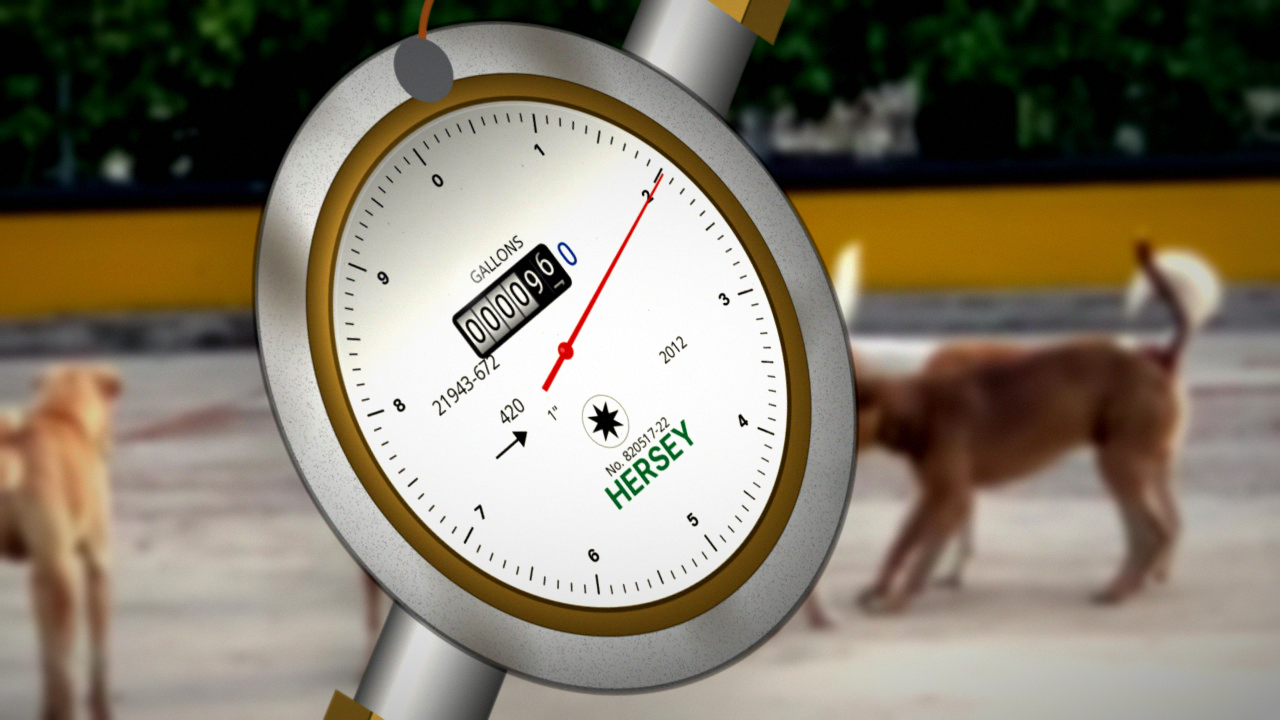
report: 962.0 (gal)
